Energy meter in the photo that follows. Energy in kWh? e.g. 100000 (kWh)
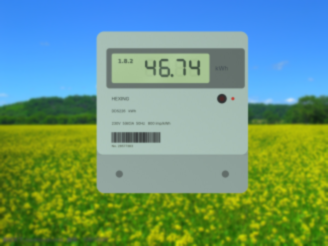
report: 46.74 (kWh)
